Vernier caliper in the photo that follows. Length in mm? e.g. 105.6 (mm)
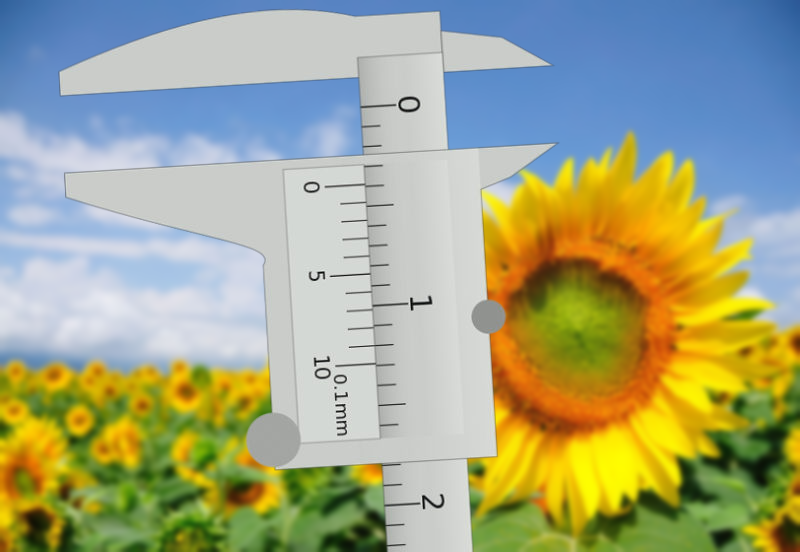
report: 3.9 (mm)
